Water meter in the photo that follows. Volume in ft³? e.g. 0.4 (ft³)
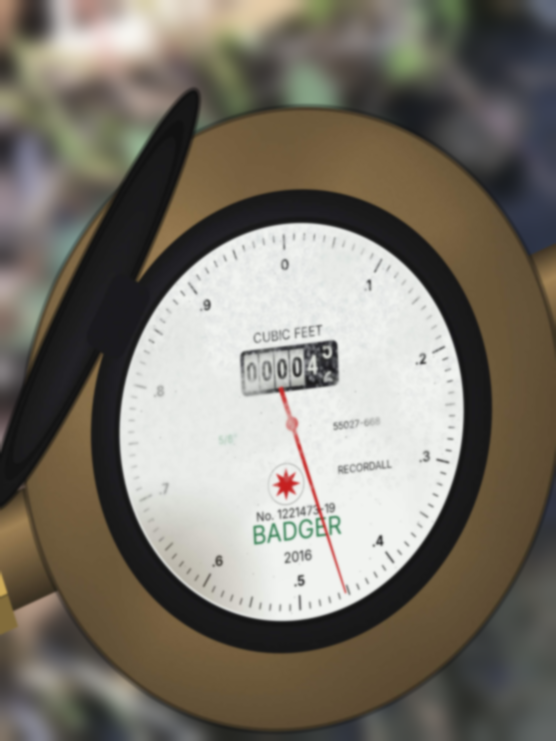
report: 45.45 (ft³)
